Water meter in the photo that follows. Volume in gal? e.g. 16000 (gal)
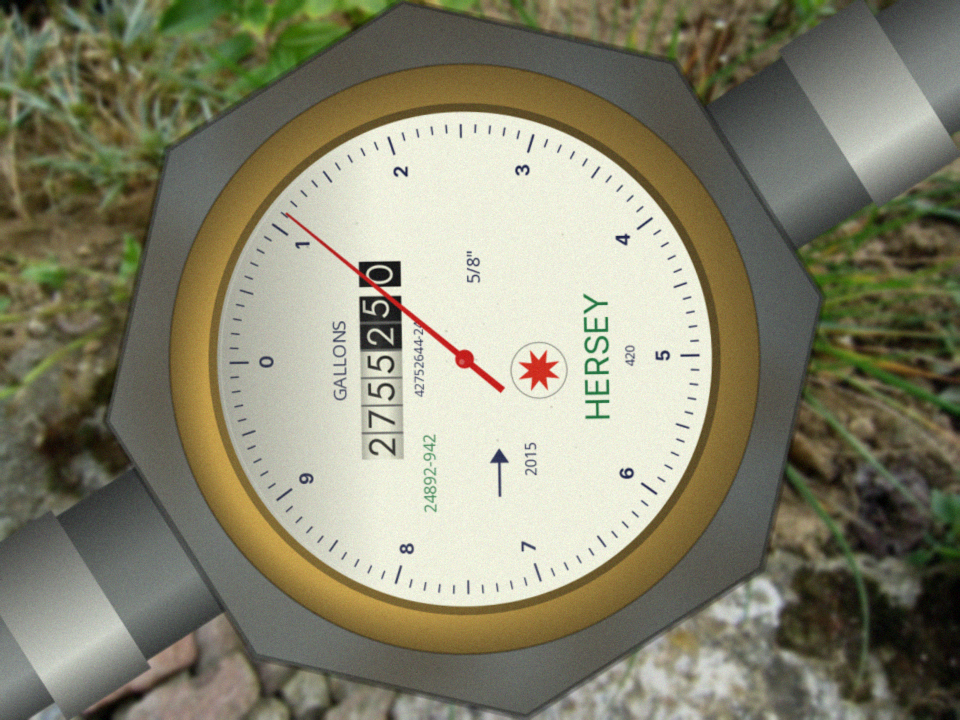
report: 2755251.1 (gal)
